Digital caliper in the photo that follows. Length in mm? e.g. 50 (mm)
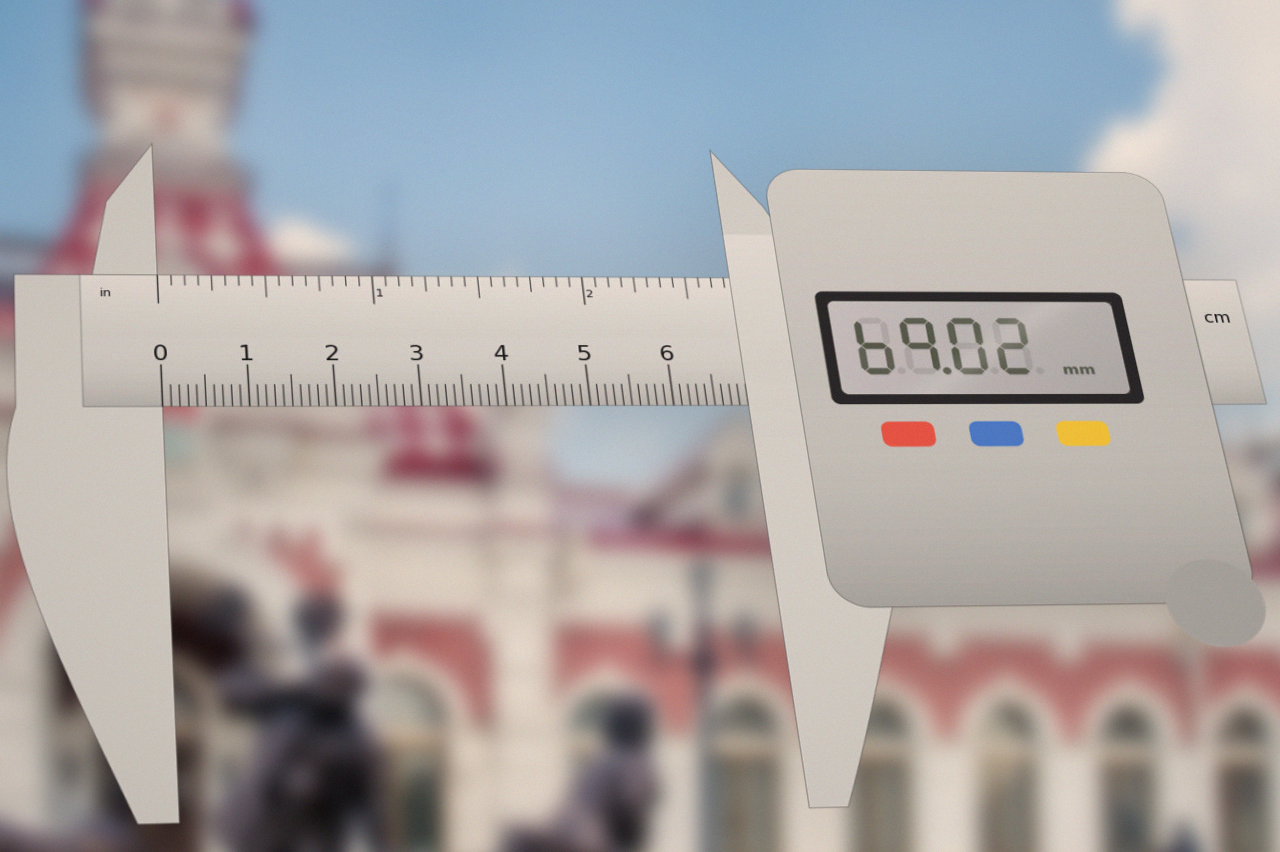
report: 69.02 (mm)
